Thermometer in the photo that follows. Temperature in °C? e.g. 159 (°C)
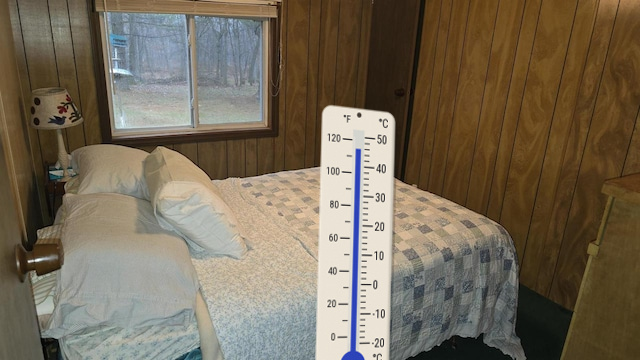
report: 46 (°C)
